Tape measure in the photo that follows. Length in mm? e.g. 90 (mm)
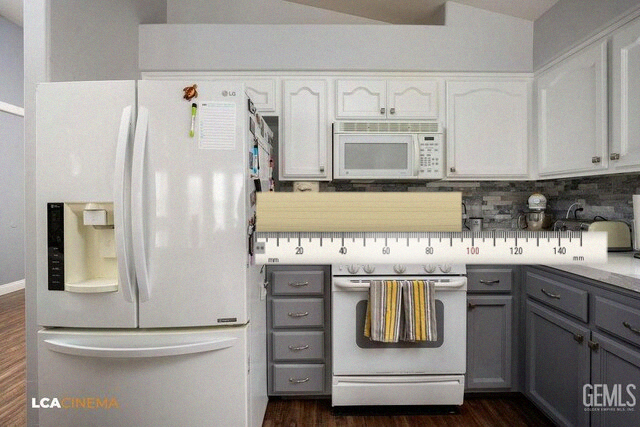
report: 95 (mm)
